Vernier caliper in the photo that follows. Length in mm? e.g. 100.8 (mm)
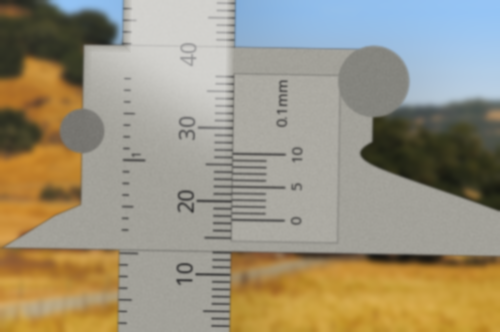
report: 17.5 (mm)
